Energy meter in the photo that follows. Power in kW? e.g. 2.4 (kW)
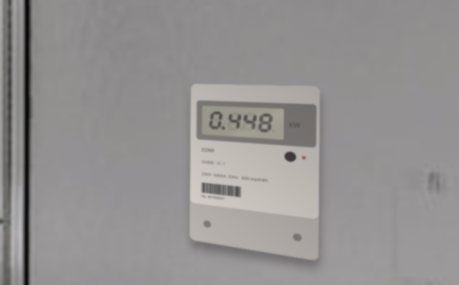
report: 0.448 (kW)
